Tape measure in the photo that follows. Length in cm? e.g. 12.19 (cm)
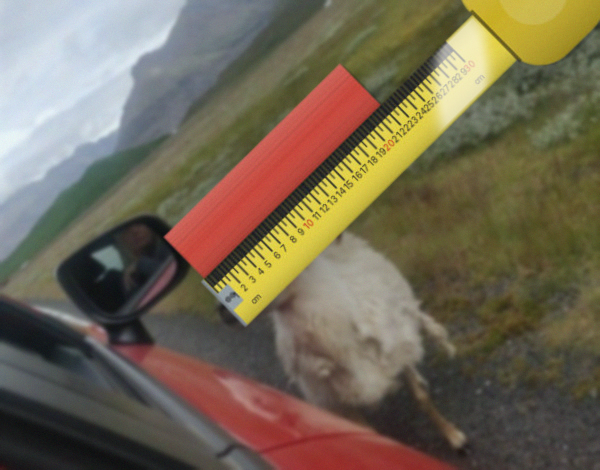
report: 22 (cm)
